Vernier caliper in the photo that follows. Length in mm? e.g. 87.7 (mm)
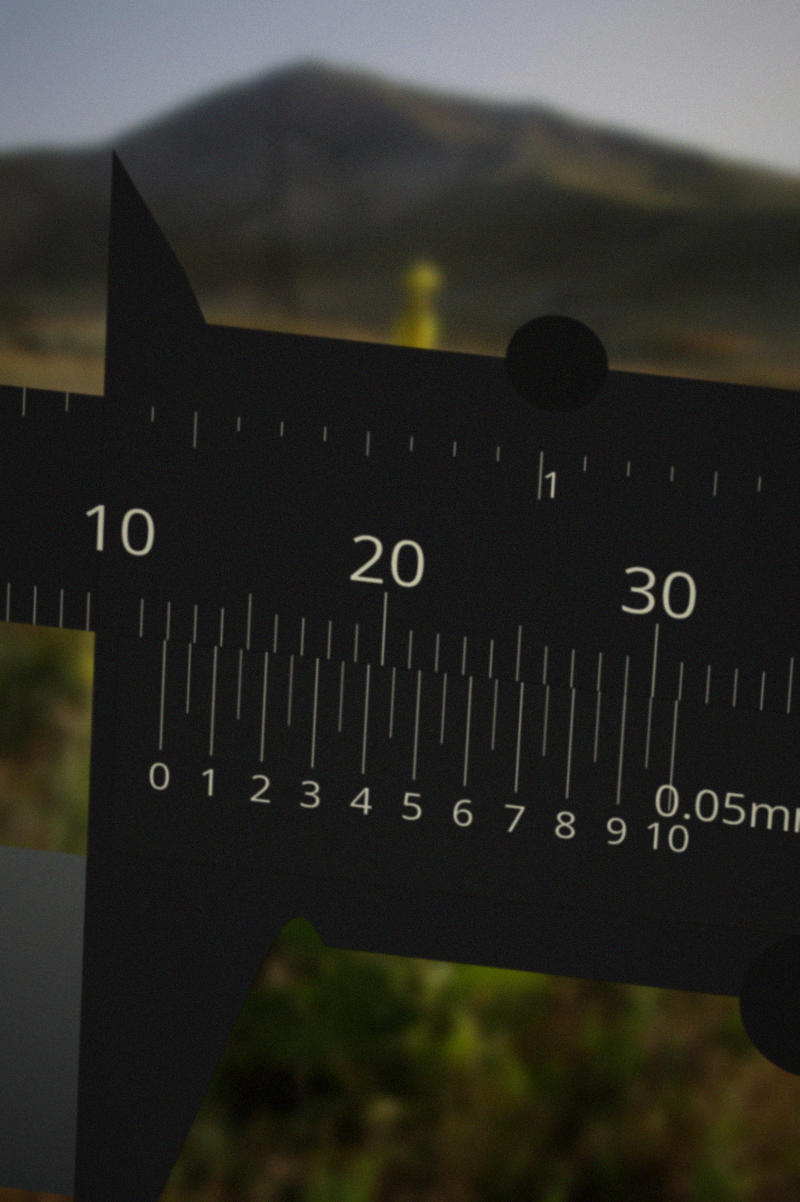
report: 11.9 (mm)
